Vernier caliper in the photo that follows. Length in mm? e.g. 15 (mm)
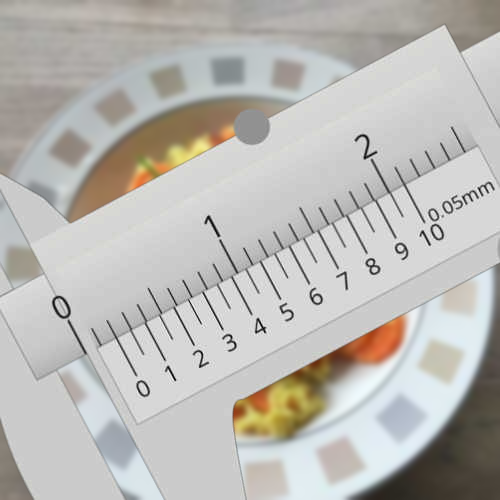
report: 2.0 (mm)
